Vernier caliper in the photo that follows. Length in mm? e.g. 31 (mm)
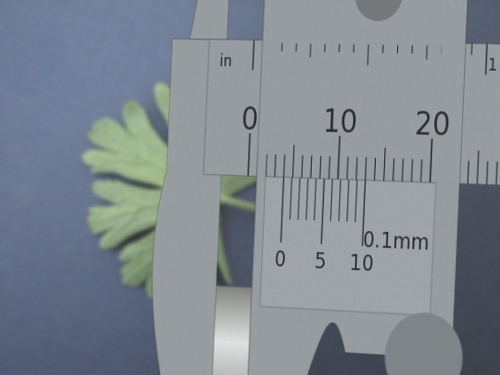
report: 4.0 (mm)
